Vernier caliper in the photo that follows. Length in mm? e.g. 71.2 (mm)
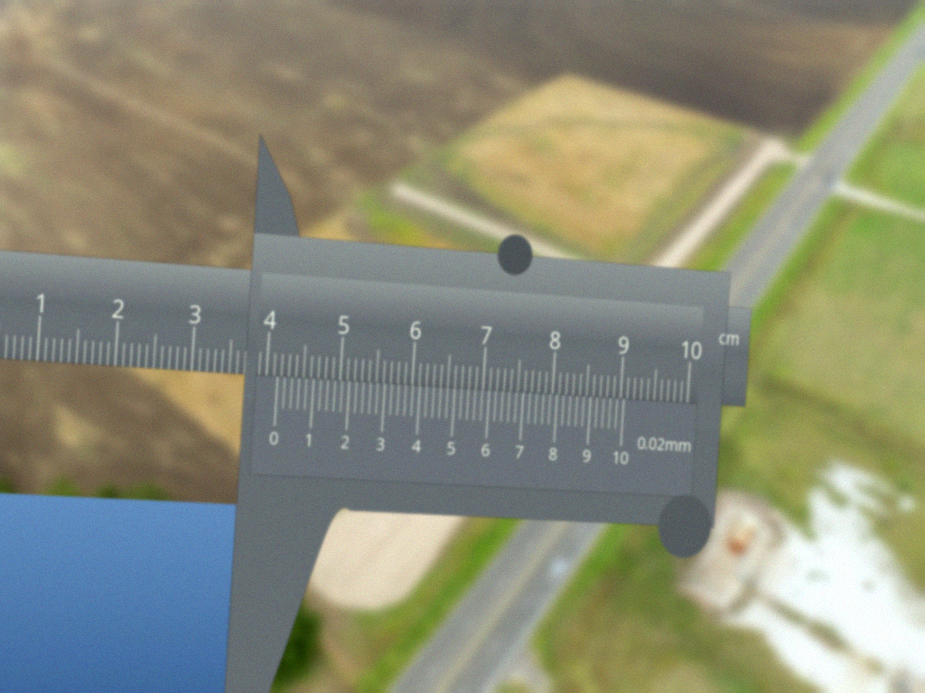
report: 41.5 (mm)
